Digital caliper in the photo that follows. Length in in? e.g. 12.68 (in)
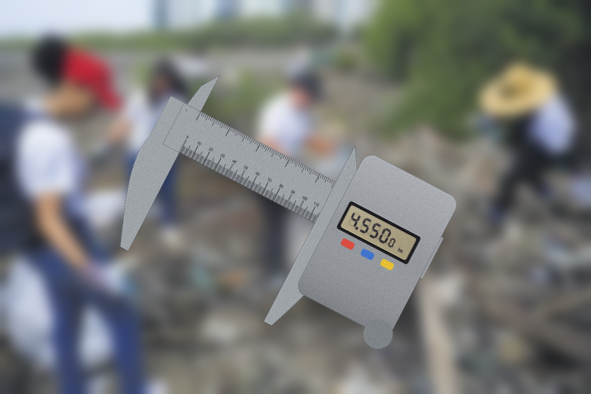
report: 4.5500 (in)
